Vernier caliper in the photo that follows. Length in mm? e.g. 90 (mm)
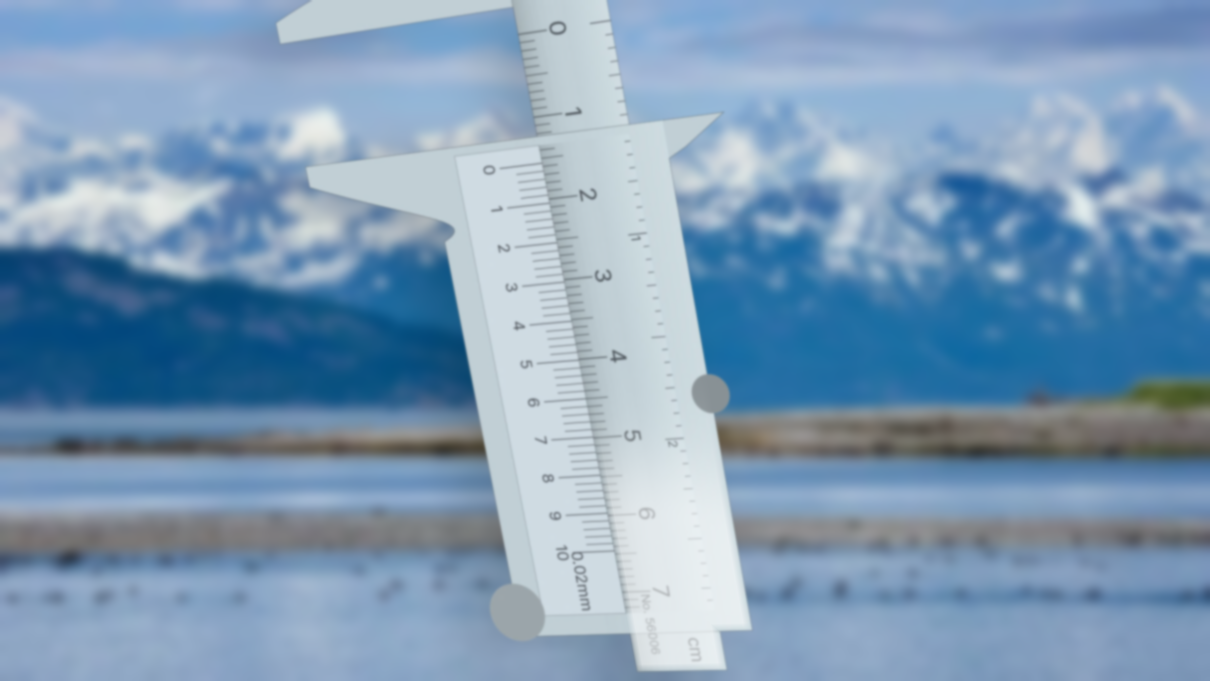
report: 15.6 (mm)
